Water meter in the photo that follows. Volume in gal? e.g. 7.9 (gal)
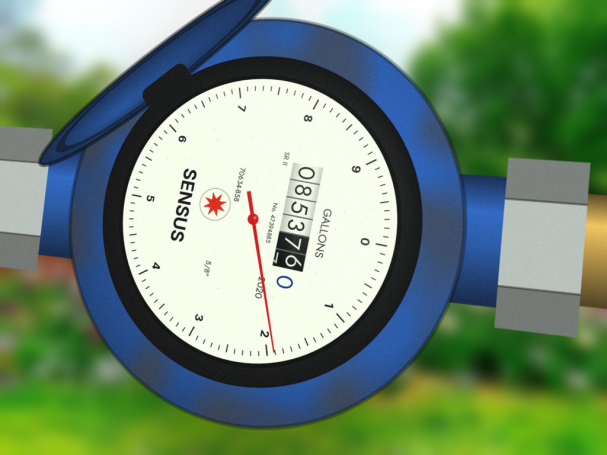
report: 853761.9 (gal)
